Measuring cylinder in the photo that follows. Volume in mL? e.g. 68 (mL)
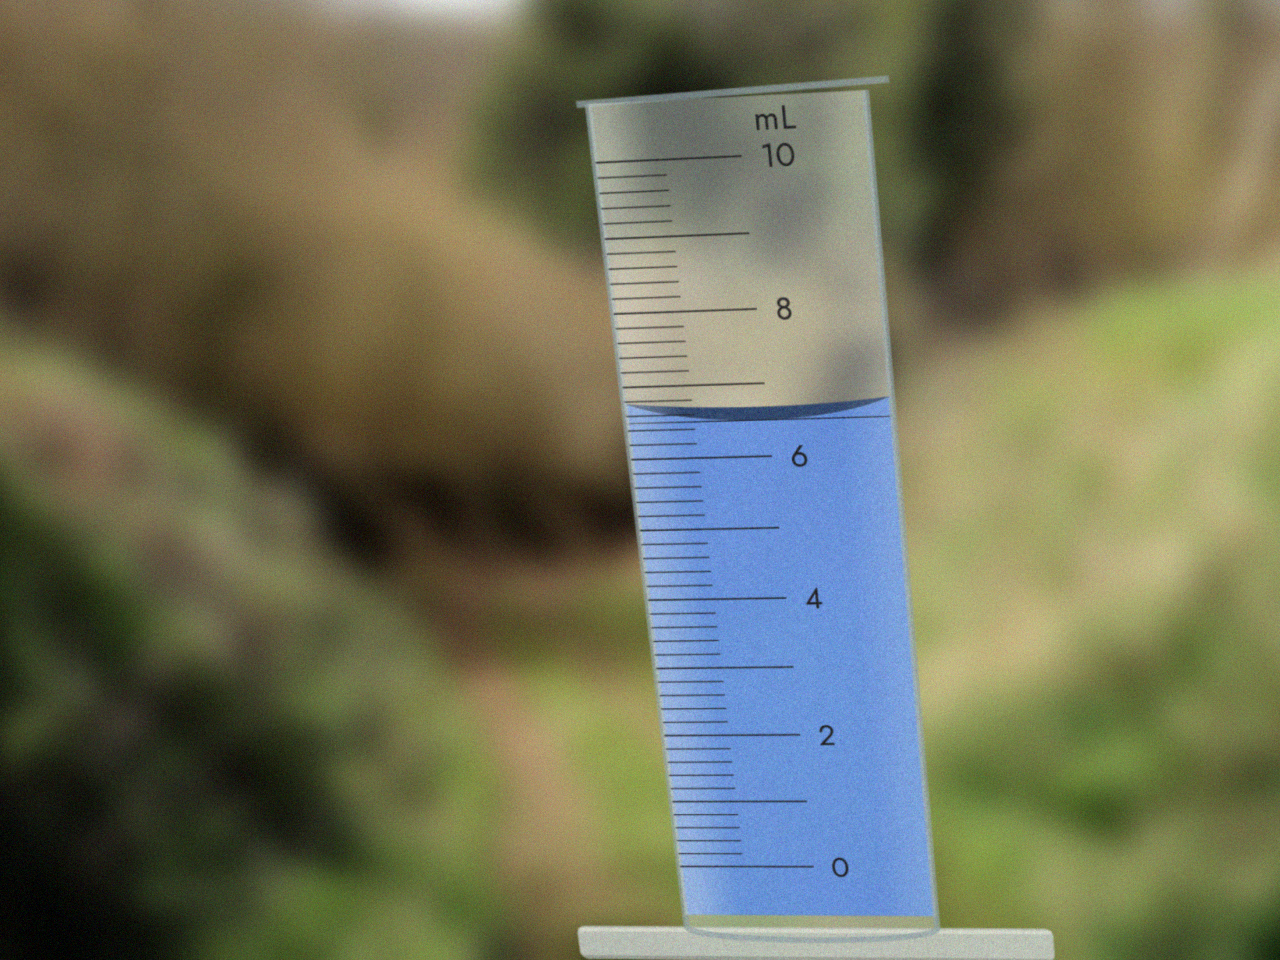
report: 6.5 (mL)
